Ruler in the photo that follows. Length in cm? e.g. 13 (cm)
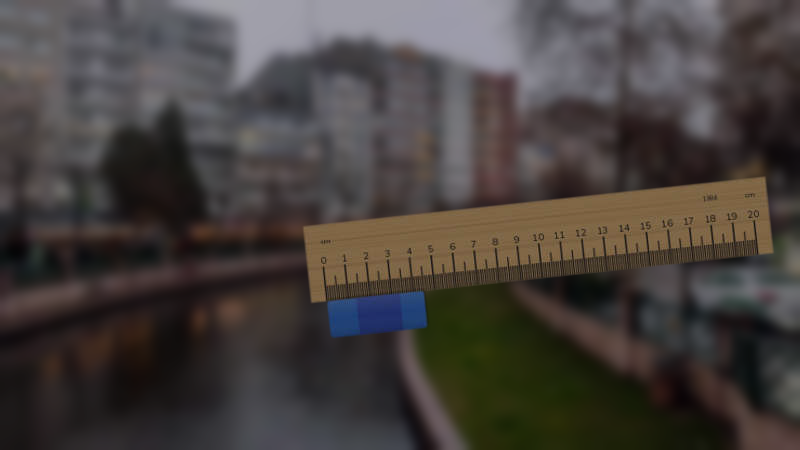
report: 4.5 (cm)
